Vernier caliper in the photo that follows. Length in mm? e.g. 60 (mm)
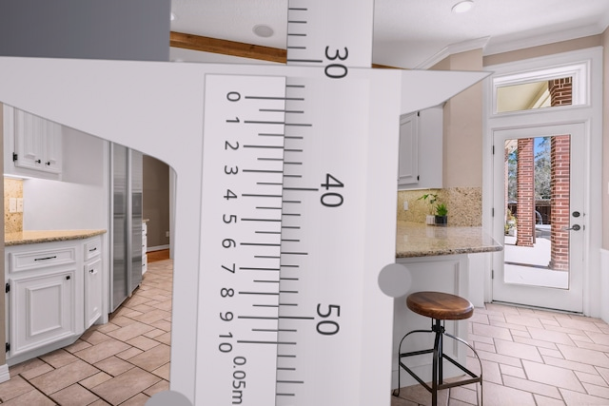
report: 33.0 (mm)
